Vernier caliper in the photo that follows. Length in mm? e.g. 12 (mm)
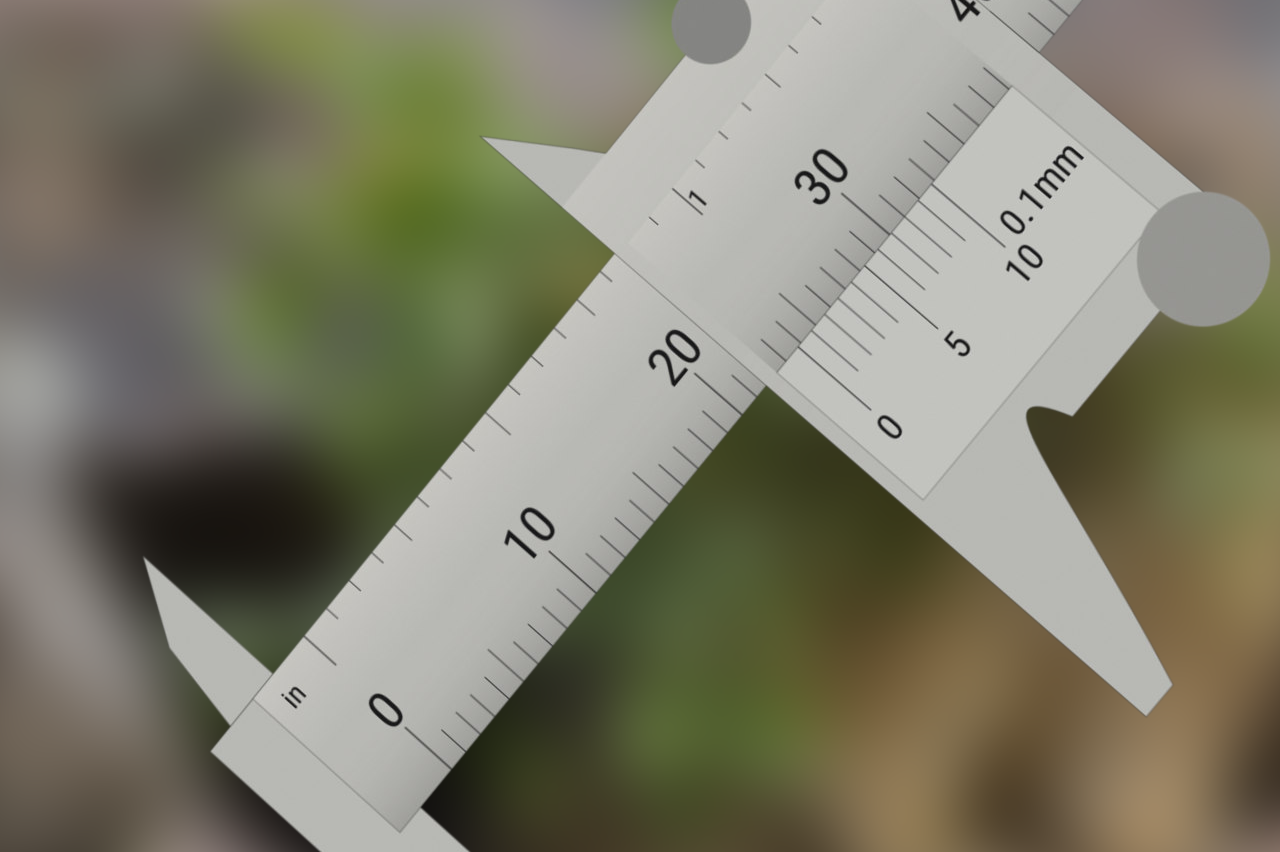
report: 23.8 (mm)
